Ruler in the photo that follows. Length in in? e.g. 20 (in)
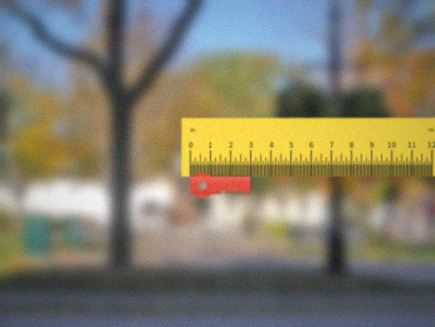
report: 3 (in)
